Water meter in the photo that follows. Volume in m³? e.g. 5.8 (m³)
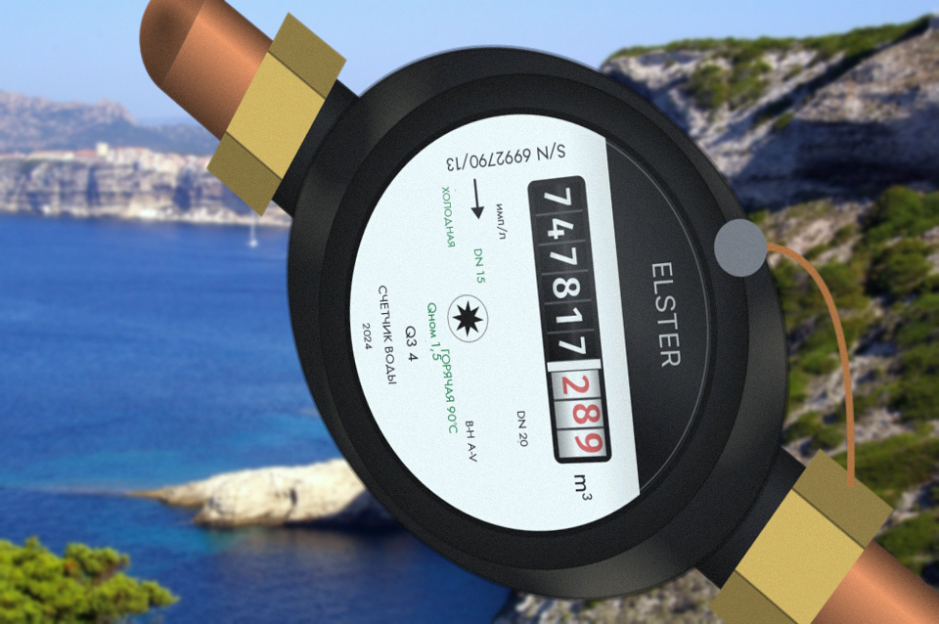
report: 747817.289 (m³)
